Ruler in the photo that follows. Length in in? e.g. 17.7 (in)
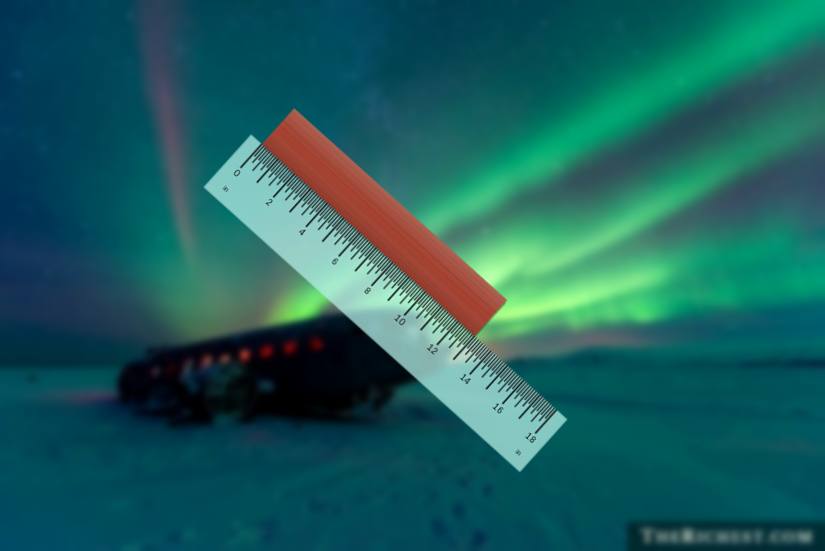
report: 13 (in)
